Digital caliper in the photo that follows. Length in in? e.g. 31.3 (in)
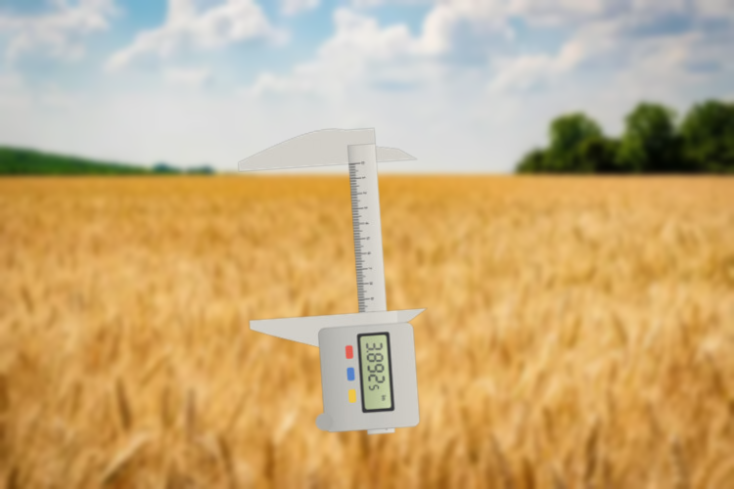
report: 3.8925 (in)
